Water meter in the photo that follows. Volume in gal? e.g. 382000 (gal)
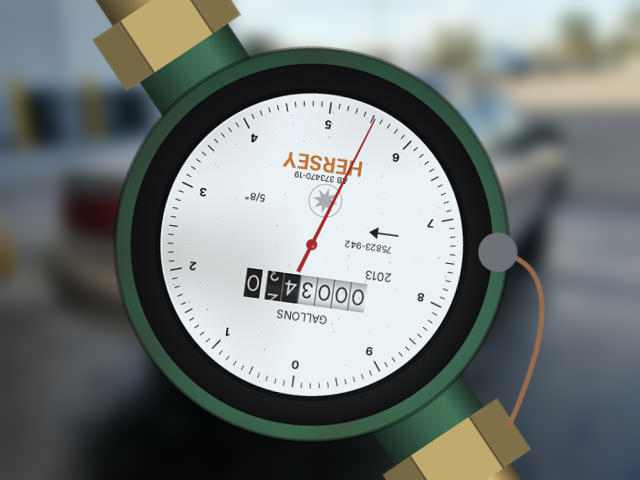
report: 3425.5 (gal)
